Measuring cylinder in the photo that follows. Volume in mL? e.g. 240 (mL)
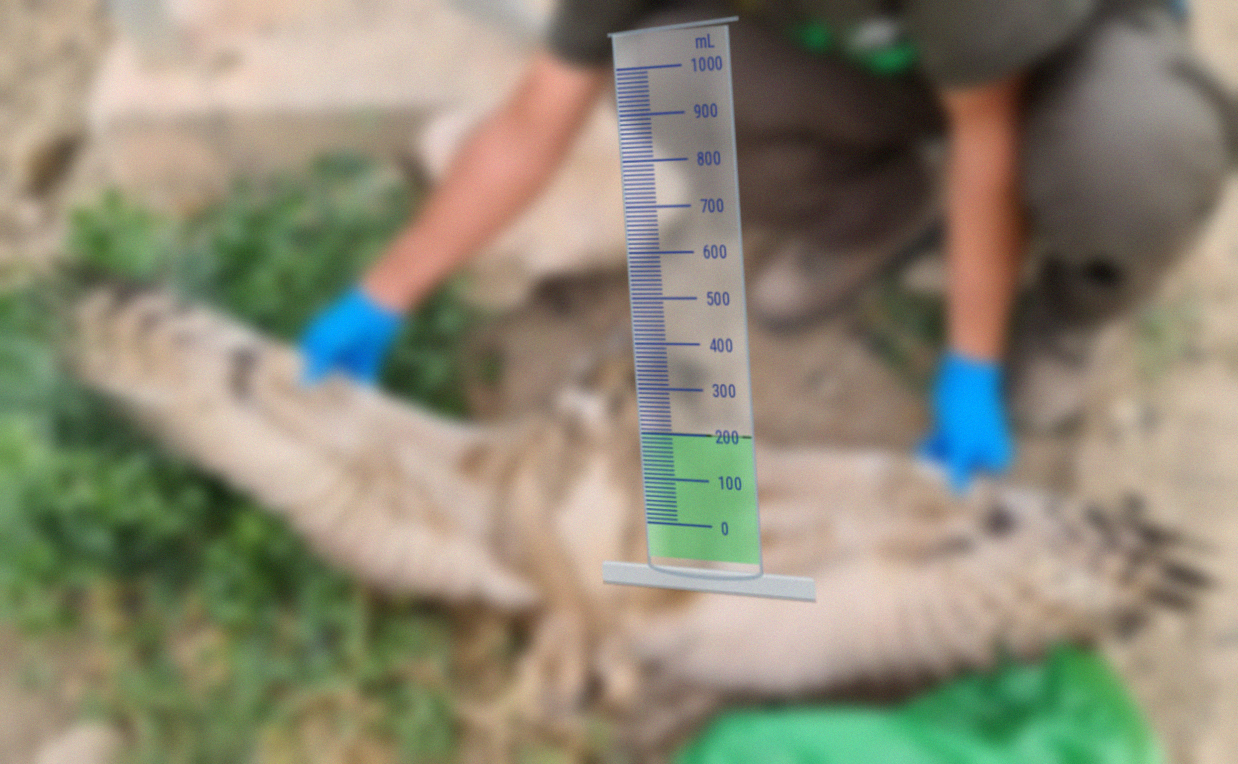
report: 200 (mL)
